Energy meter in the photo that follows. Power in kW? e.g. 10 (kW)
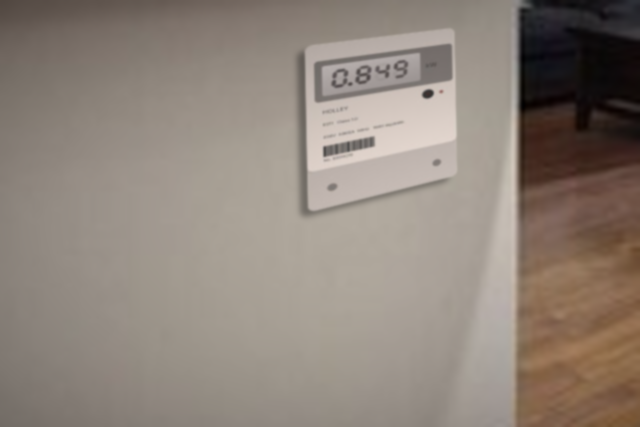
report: 0.849 (kW)
